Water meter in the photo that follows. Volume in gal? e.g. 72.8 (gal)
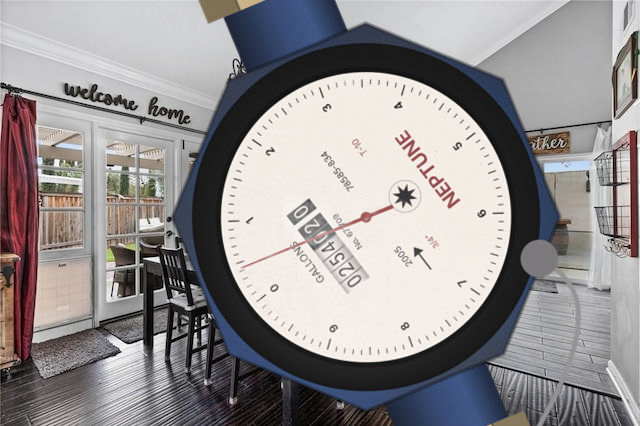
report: 254020.4 (gal)
